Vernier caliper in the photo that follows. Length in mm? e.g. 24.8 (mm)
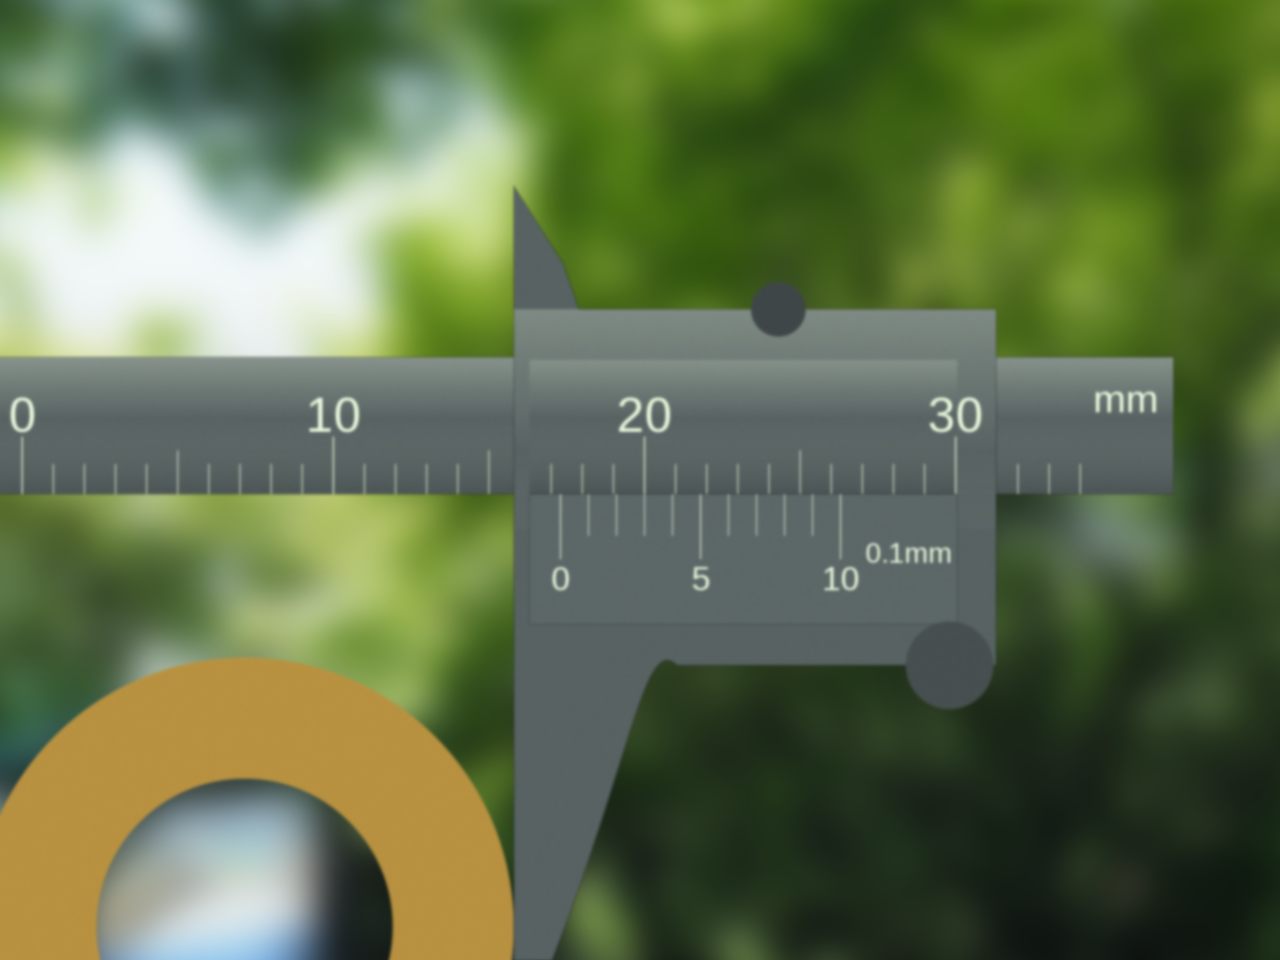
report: 17.3 (mm)
